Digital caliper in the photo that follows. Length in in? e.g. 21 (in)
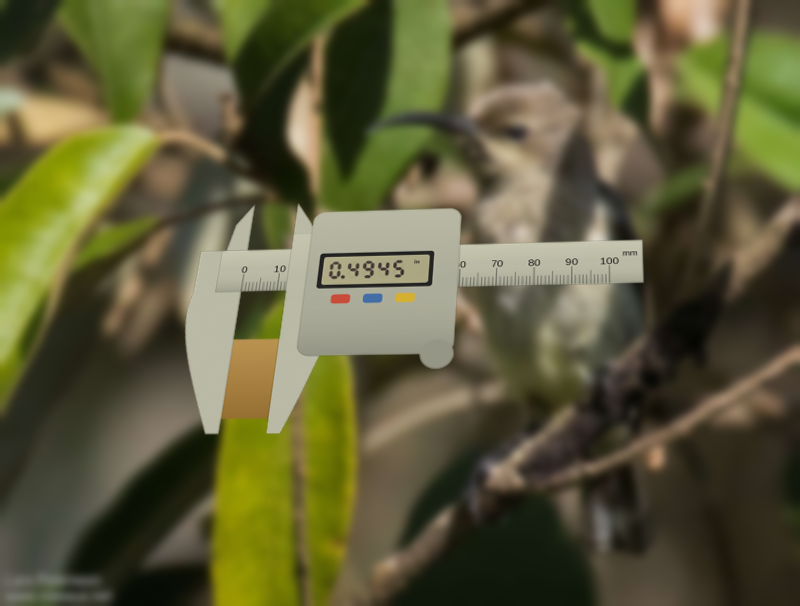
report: 0.4945 (in)
